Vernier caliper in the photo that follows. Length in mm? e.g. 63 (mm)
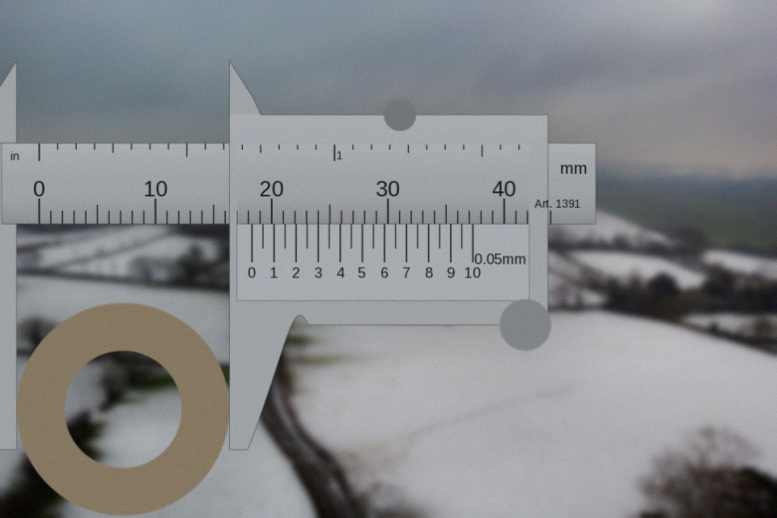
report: 18.3 (mm)
